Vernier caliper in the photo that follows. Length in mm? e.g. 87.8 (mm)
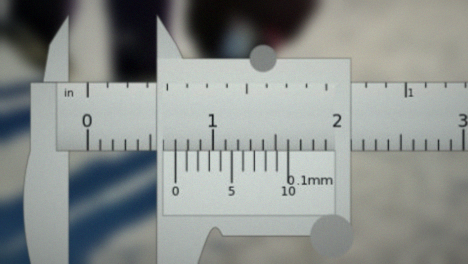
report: 7.0 (mm)
